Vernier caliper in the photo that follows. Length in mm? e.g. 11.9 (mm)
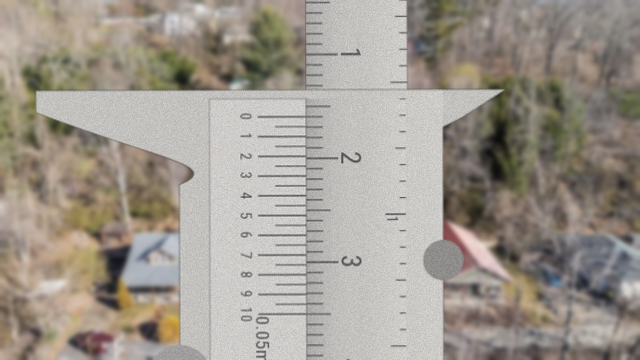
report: 16.0 (mm)
